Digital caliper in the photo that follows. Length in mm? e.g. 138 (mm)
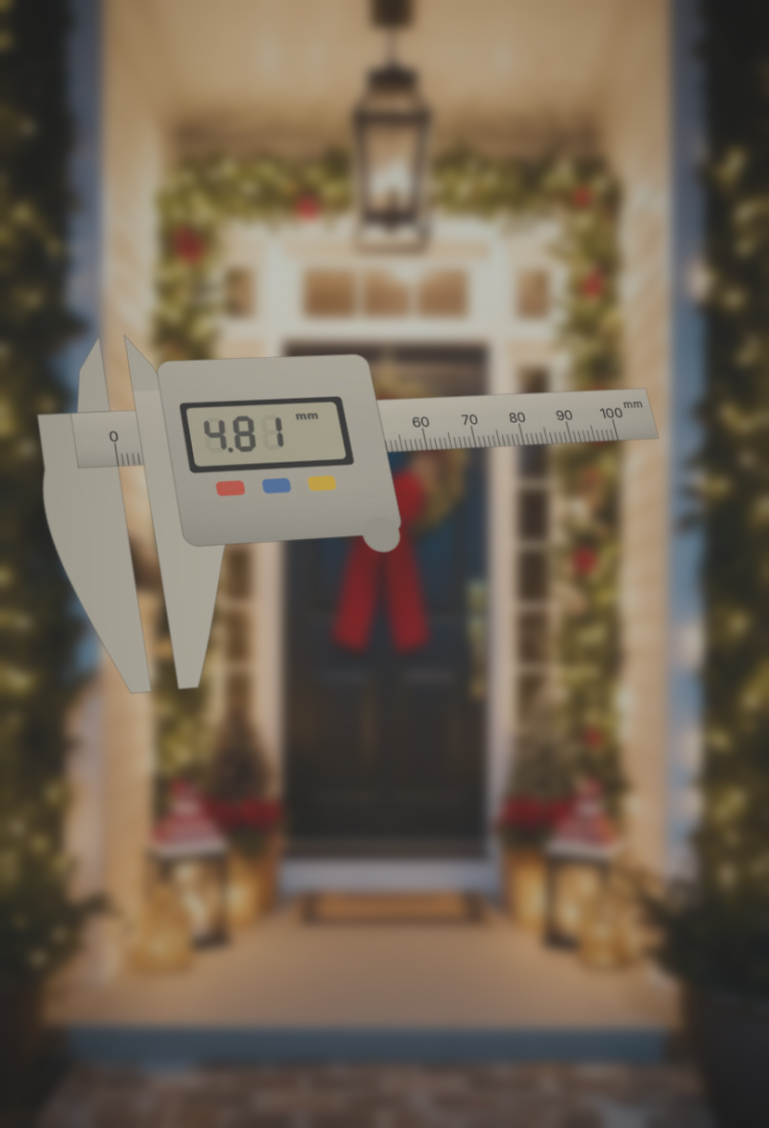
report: 4.81 (mm)
